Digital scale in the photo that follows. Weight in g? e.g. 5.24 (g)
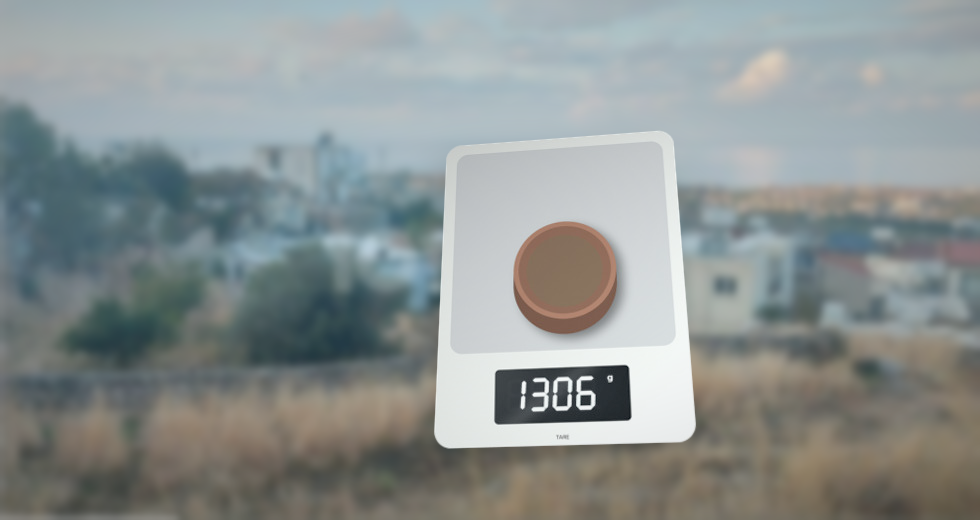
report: 1306 (g)
